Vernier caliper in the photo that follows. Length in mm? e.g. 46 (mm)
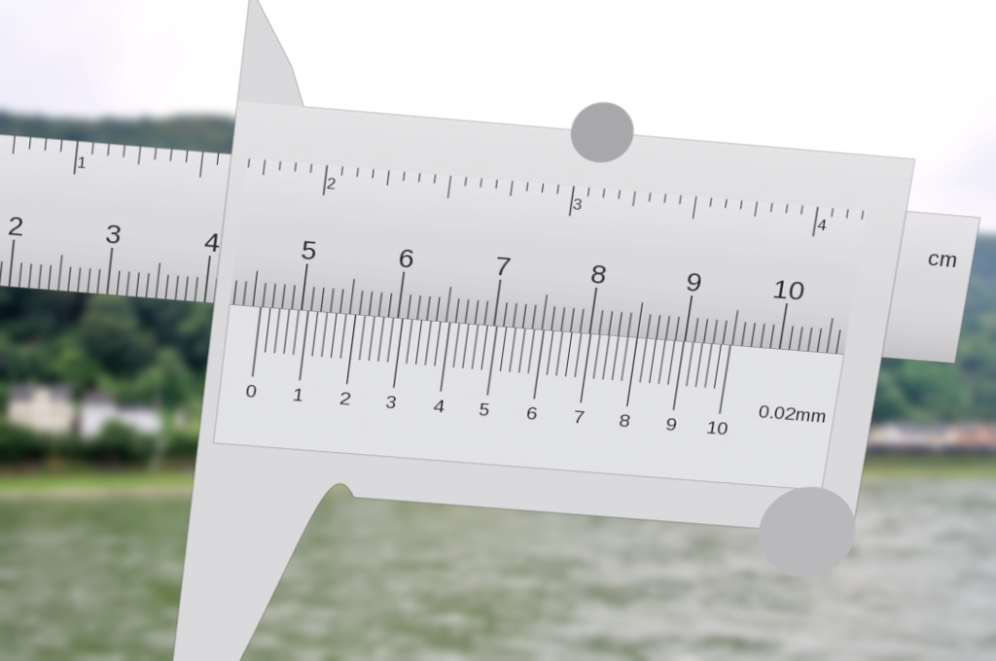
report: 45.8 (mm)
